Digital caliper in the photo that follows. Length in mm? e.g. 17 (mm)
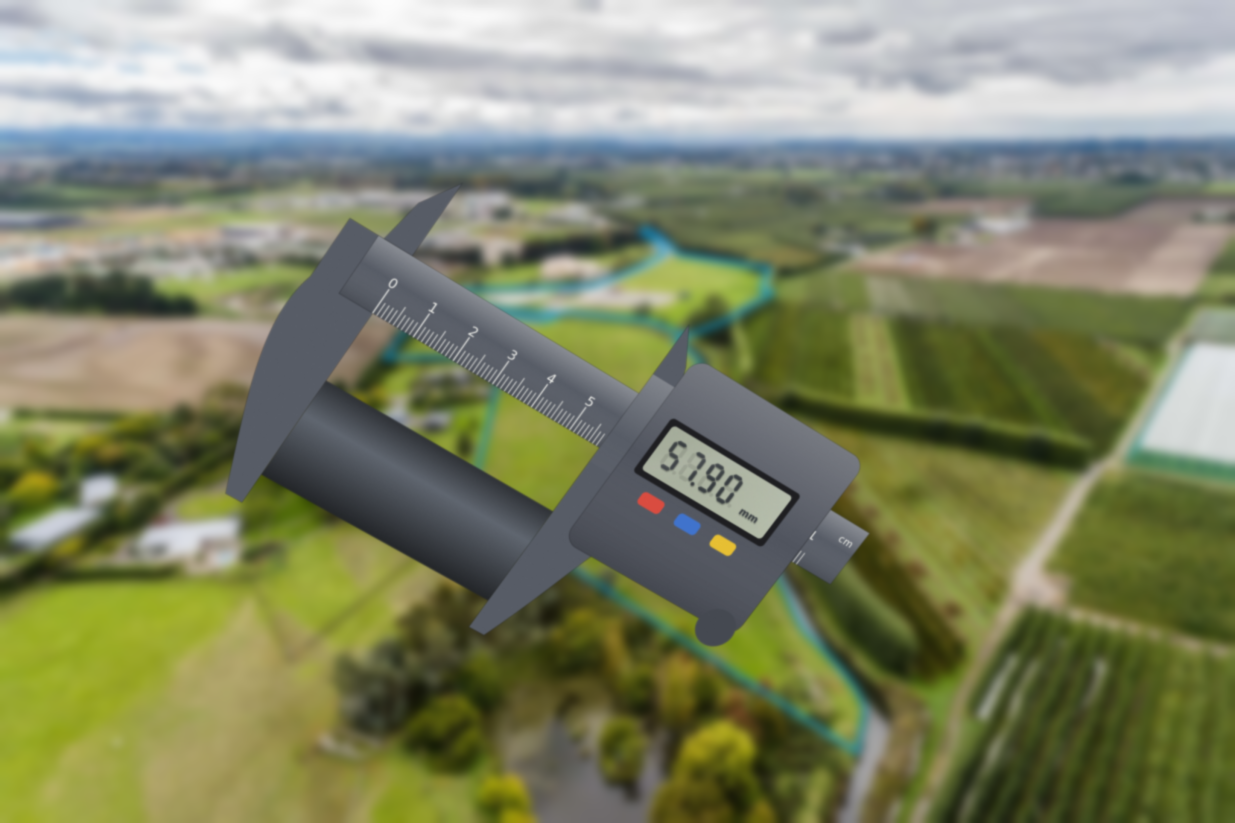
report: 57.90 (mm)
